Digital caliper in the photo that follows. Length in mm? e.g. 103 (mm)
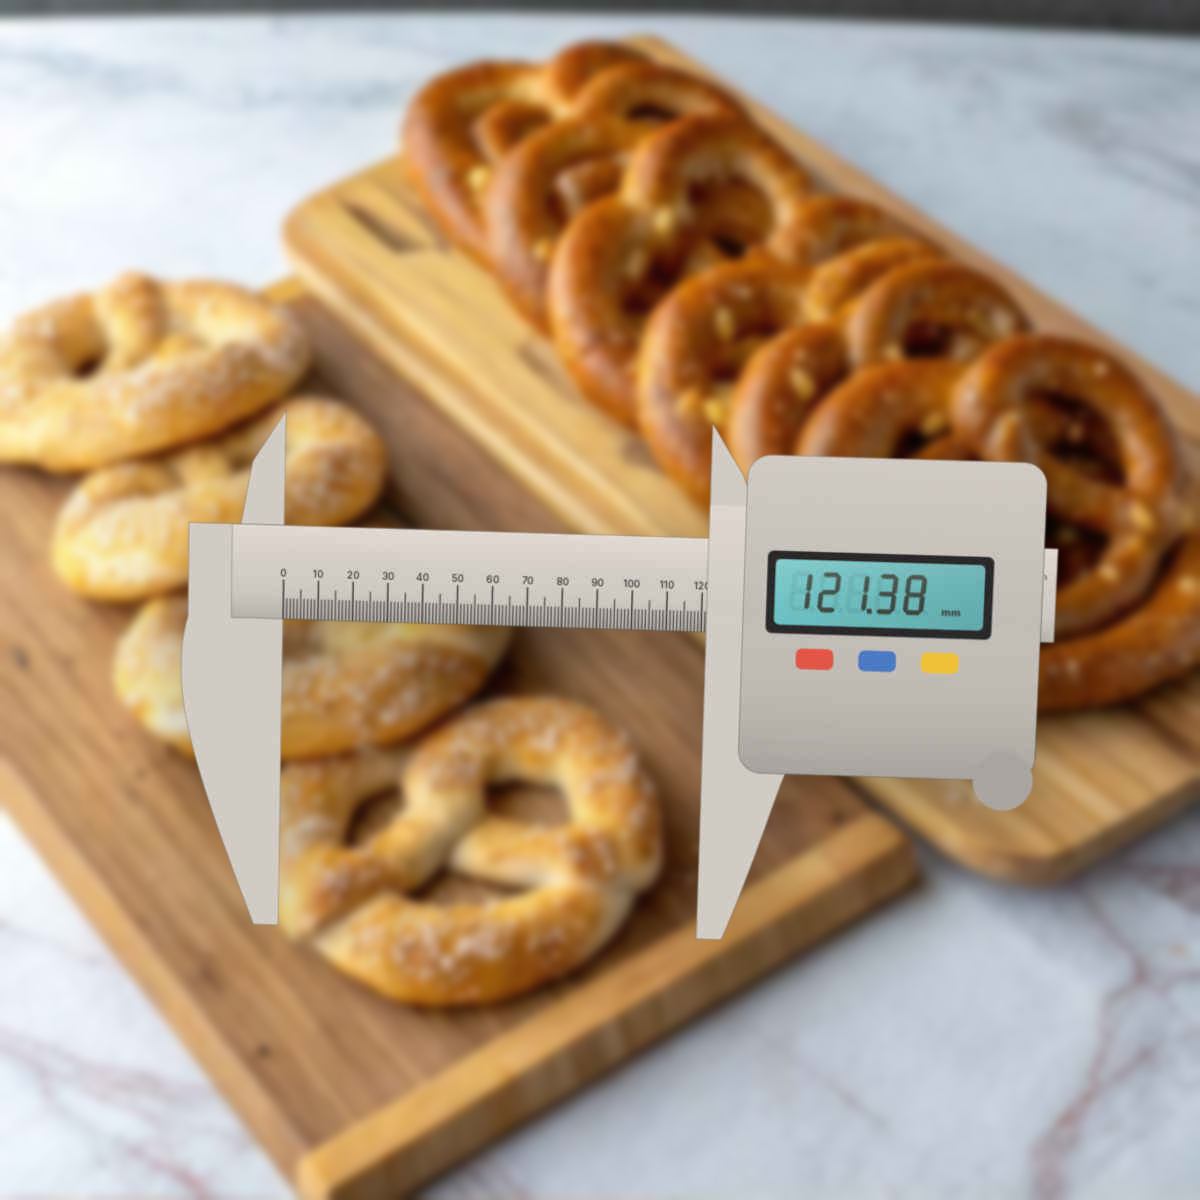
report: 121.38 (mm)
